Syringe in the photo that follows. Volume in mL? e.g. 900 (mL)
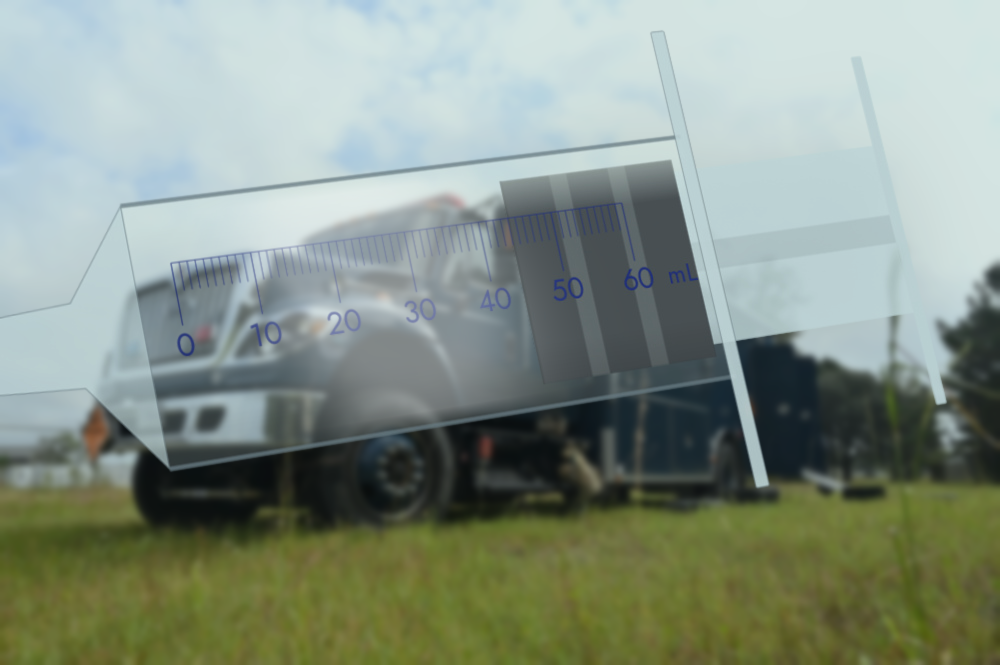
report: 44 (mL)
